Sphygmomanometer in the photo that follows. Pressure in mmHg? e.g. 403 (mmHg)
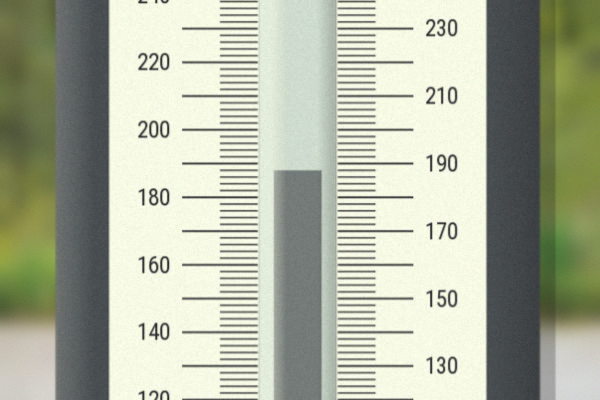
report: 188 (mmHg)
